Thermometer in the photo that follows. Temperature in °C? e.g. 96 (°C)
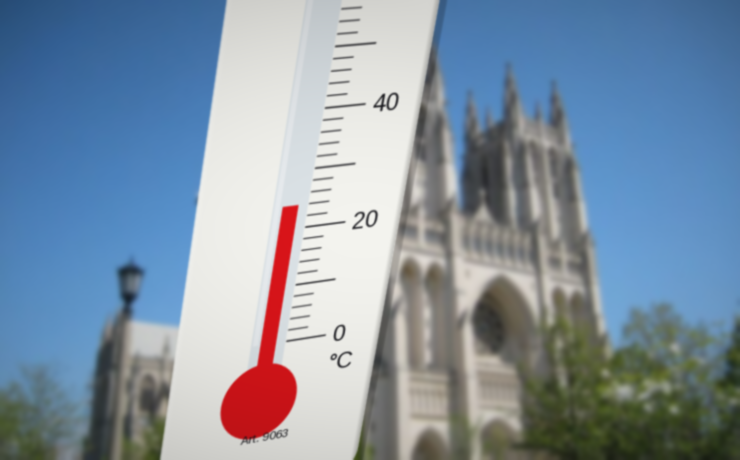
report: 24 (°C)
